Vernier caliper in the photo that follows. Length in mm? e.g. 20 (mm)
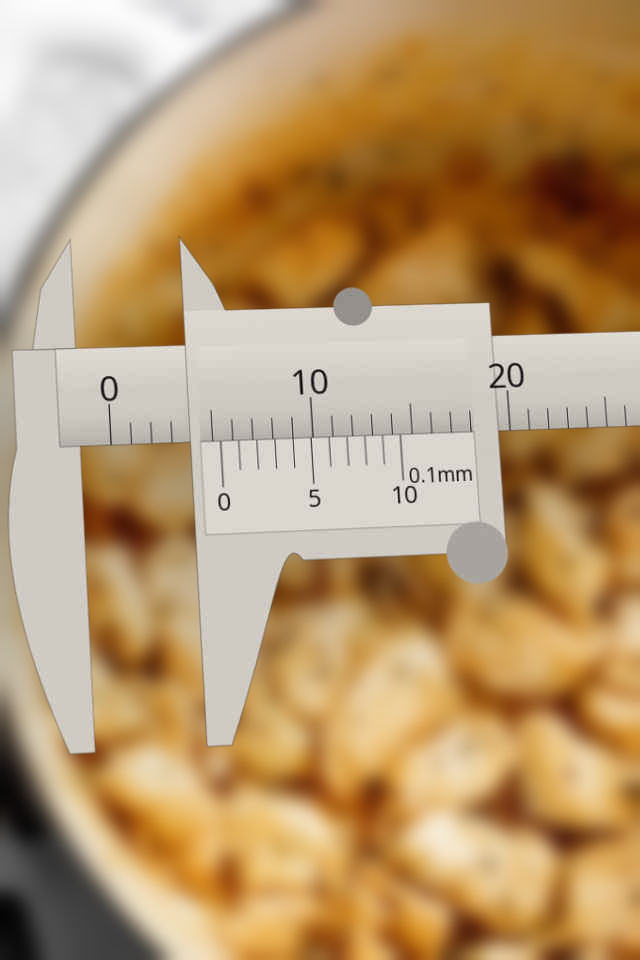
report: 5.4 (mm)
